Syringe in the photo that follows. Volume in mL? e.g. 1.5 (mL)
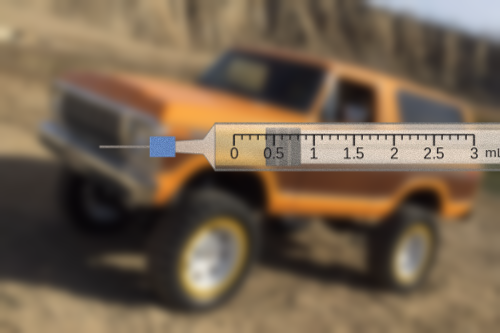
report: 0.4 (mL)
